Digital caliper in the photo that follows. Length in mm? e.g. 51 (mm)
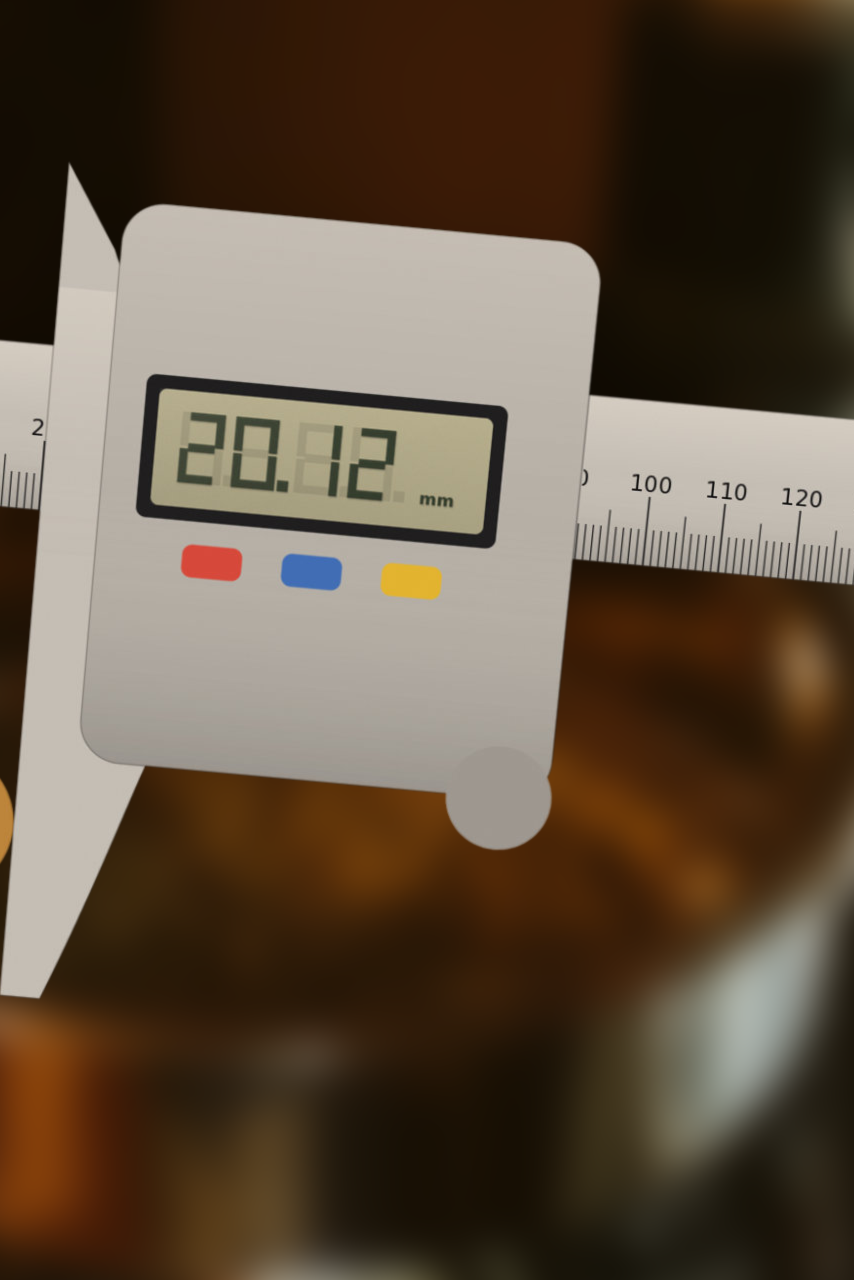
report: 20.12 (mm)
